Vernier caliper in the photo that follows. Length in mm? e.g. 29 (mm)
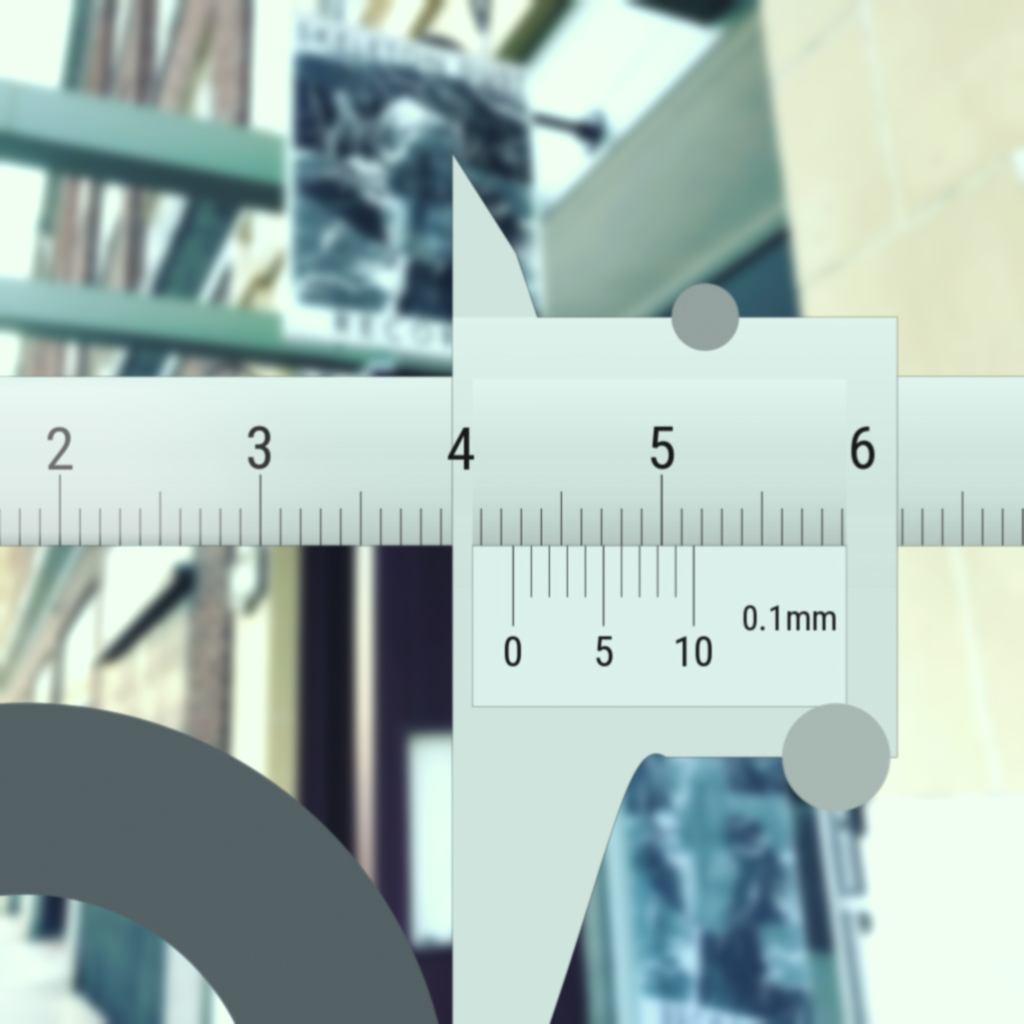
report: 42.6 (mm)
